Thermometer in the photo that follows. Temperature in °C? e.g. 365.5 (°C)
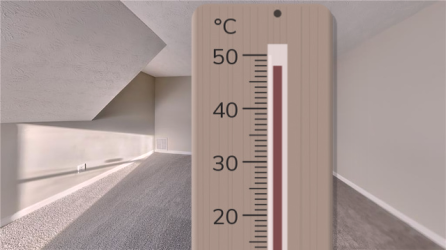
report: 48 (°C)
